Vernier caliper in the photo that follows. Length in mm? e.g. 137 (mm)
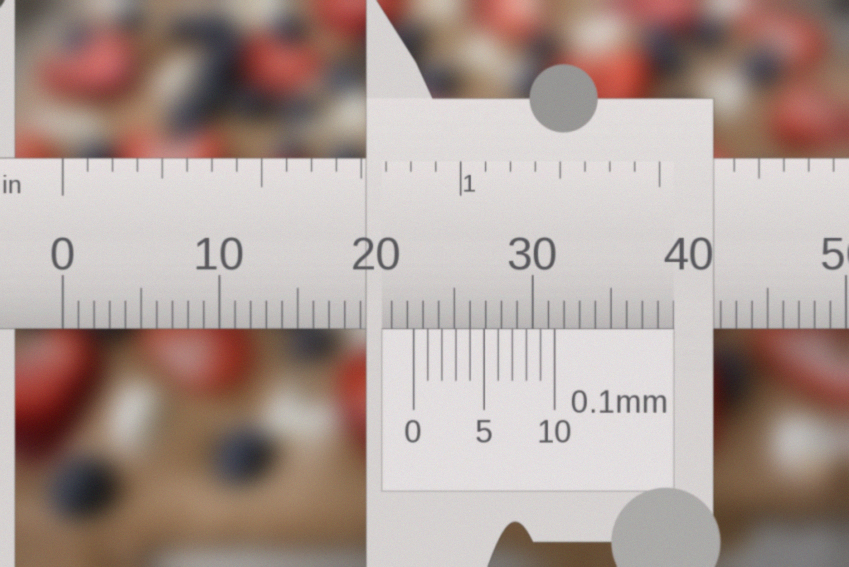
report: 22.4 (mm)
